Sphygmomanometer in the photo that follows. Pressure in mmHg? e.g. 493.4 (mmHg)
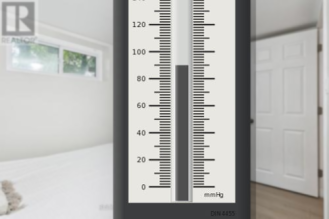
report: 90 (mmHg)
